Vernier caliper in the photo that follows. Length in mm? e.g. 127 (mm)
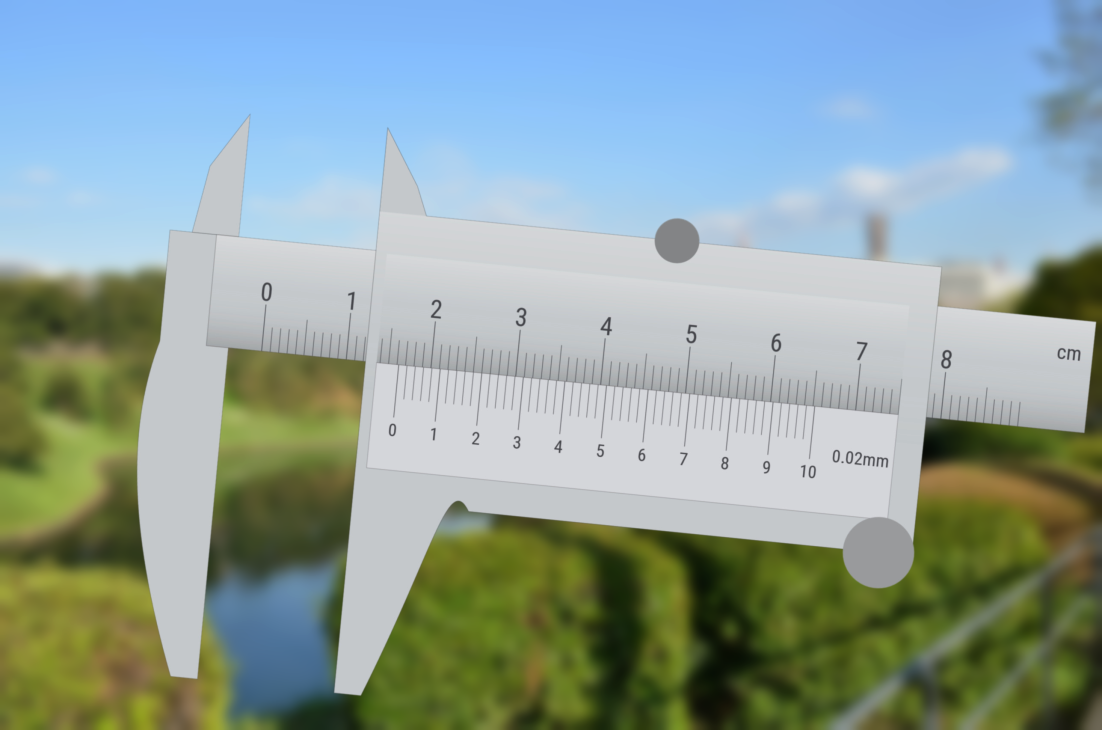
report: 16.2 (mm)
